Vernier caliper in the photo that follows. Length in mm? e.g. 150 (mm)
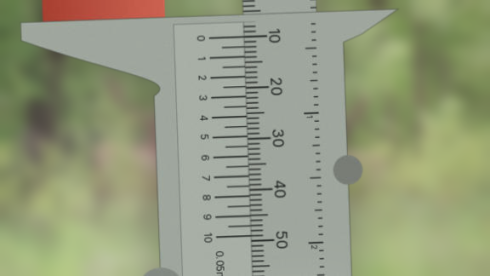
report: 10.0 (mm)
